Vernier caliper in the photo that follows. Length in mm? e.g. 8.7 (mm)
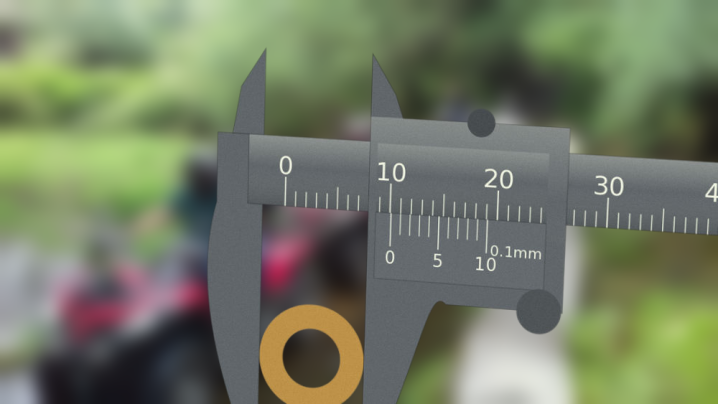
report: 10.1 (mm)
